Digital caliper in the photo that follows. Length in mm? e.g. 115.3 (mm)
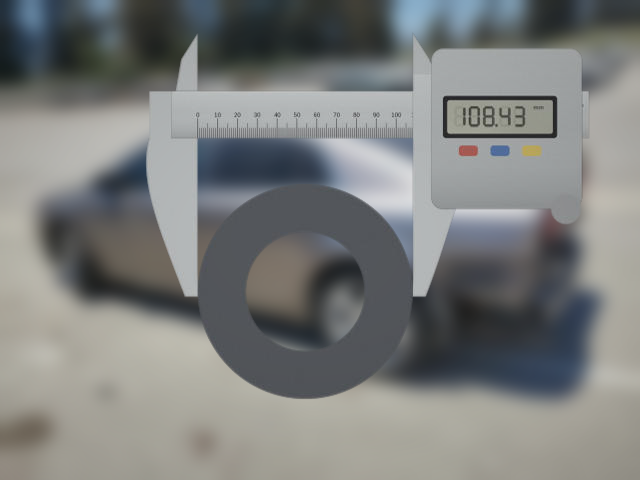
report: 108.43 (mm)
